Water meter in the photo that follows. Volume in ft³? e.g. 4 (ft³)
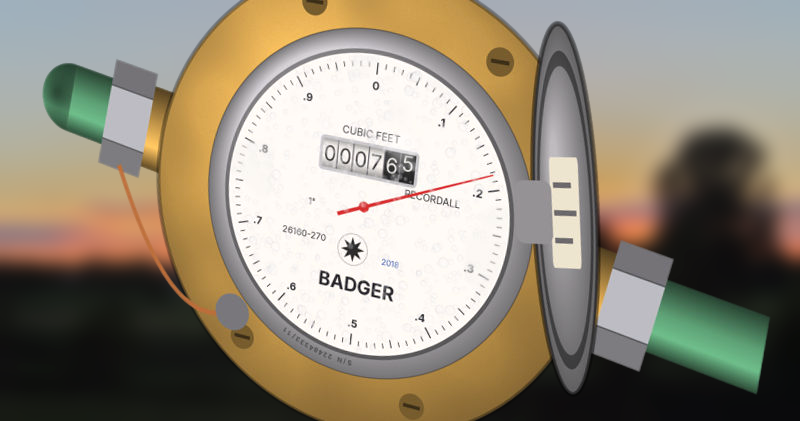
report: 765.18 (ft³)
